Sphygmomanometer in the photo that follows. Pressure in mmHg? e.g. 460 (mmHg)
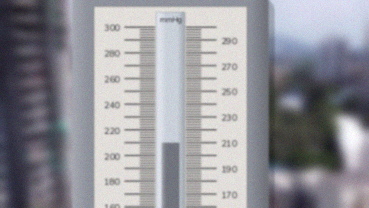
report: 210 (mmHg)
